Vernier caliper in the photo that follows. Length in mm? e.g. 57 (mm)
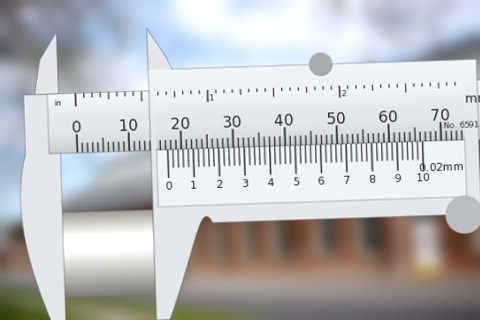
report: 17.4 (mm)
